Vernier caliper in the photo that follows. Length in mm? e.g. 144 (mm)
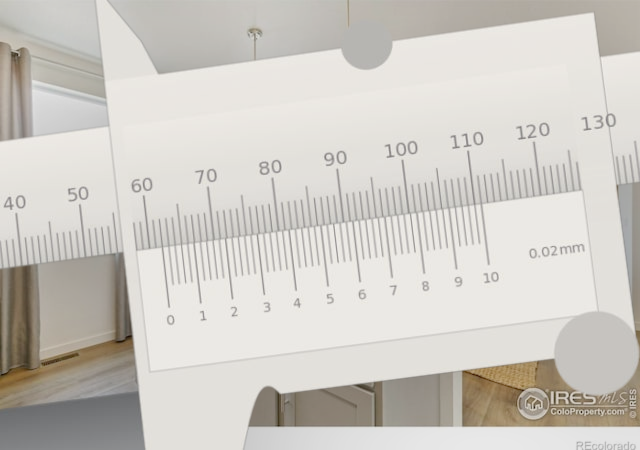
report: 62.0 (mm)
